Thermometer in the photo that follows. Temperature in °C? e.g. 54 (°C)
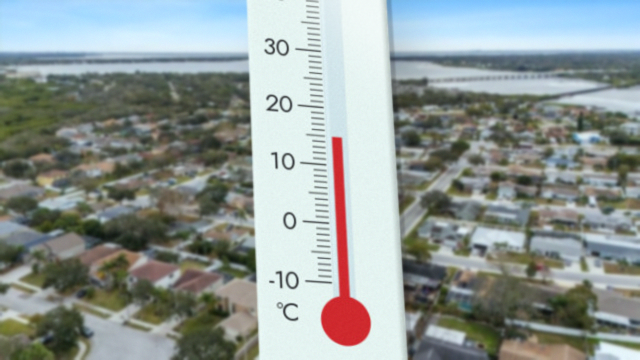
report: 15 (°C)
